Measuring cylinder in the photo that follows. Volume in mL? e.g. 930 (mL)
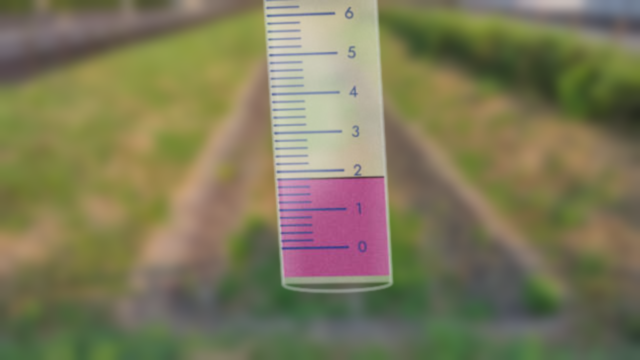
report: 1.8 (mL)
